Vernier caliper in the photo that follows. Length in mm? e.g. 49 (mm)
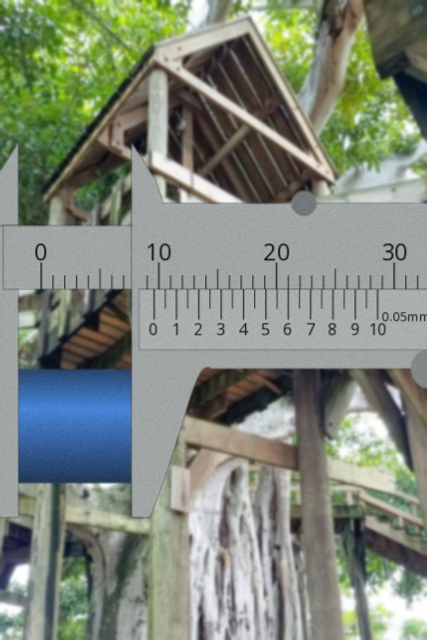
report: 9.6 (mm)
